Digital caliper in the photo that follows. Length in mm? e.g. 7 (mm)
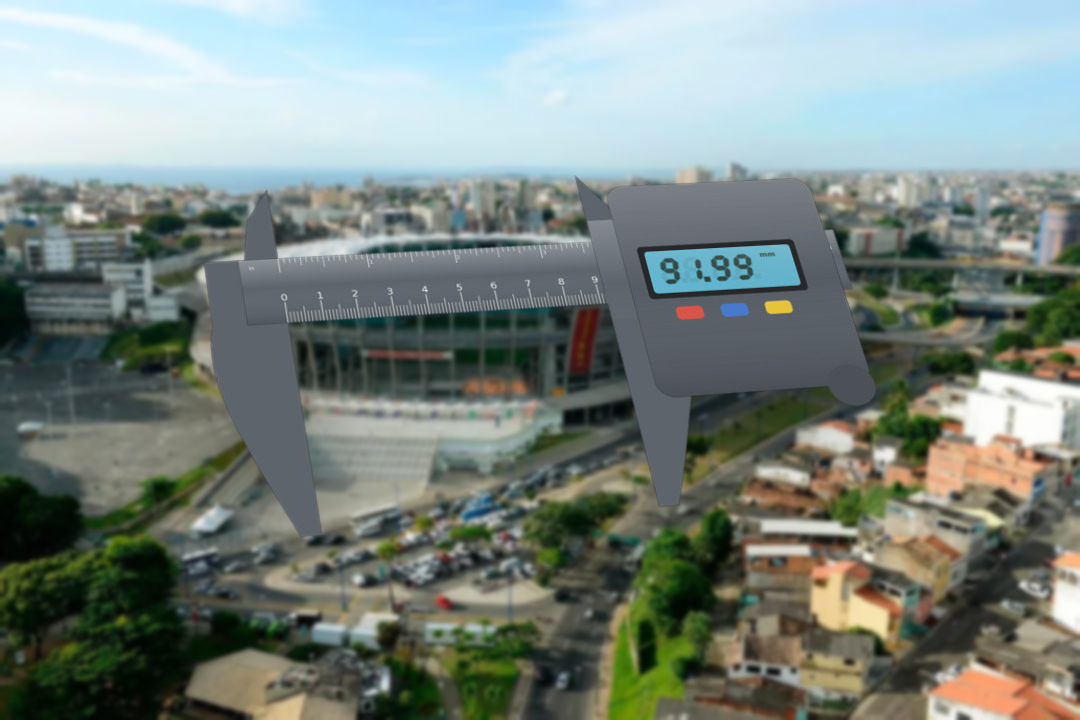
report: 91.99 (mm)
